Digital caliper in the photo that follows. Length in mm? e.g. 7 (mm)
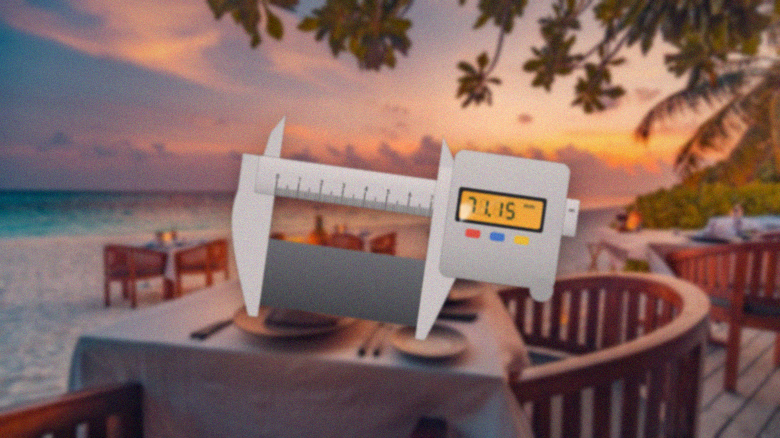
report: 71.15 (mm)
